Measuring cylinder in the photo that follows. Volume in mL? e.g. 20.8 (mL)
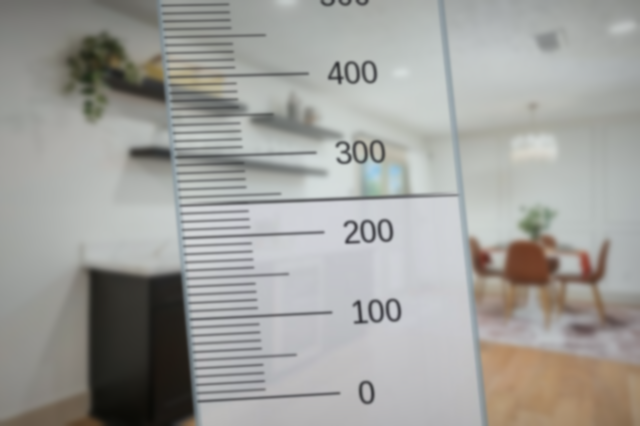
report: 240 (mL)
